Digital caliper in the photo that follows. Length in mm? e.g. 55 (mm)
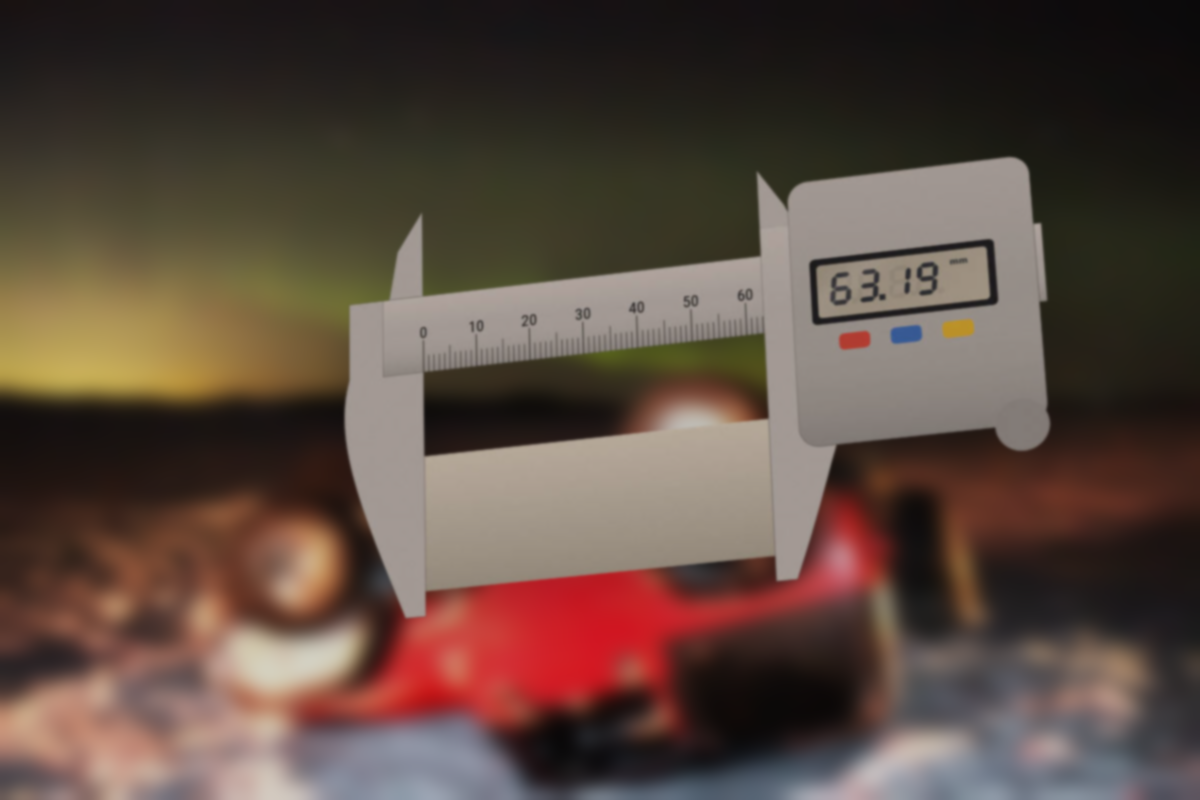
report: 63.19 (mm)
